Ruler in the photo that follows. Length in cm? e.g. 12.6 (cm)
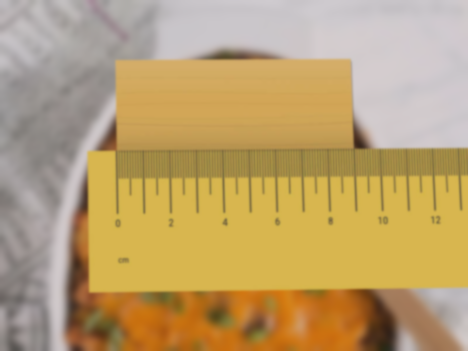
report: 9 (cm)
